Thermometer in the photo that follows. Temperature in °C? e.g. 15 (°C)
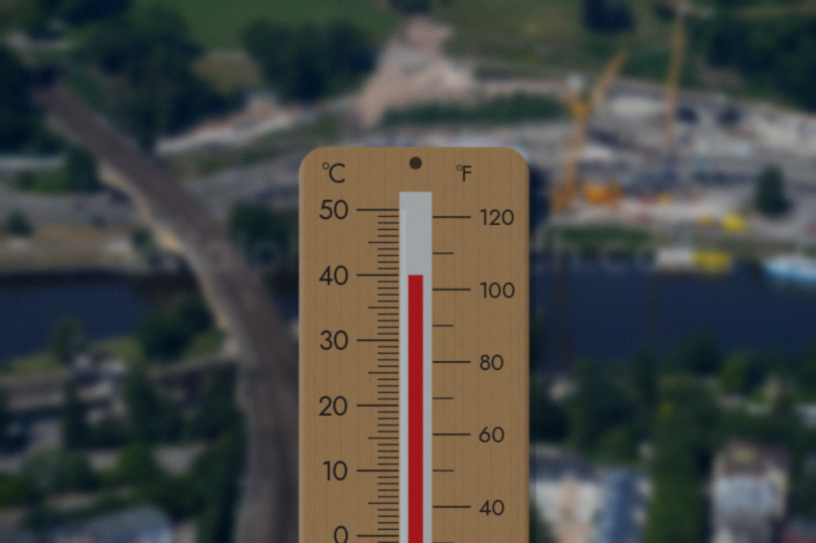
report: 40 (°C)
